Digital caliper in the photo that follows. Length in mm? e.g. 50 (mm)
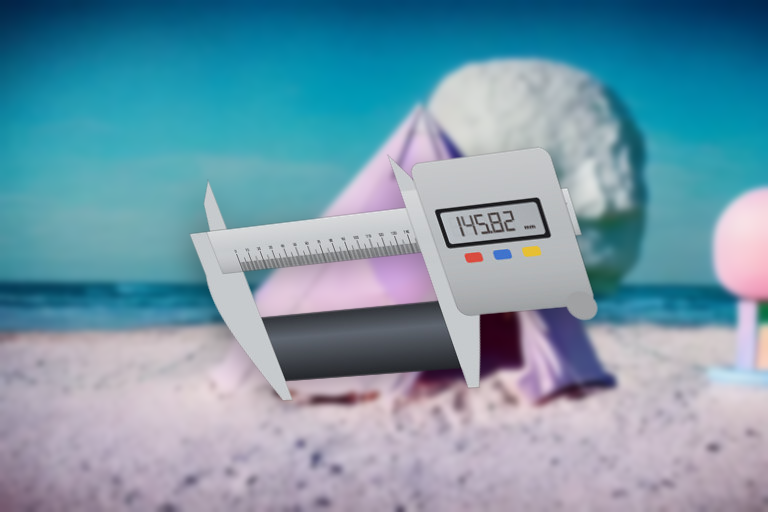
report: 145.82 (mm)
